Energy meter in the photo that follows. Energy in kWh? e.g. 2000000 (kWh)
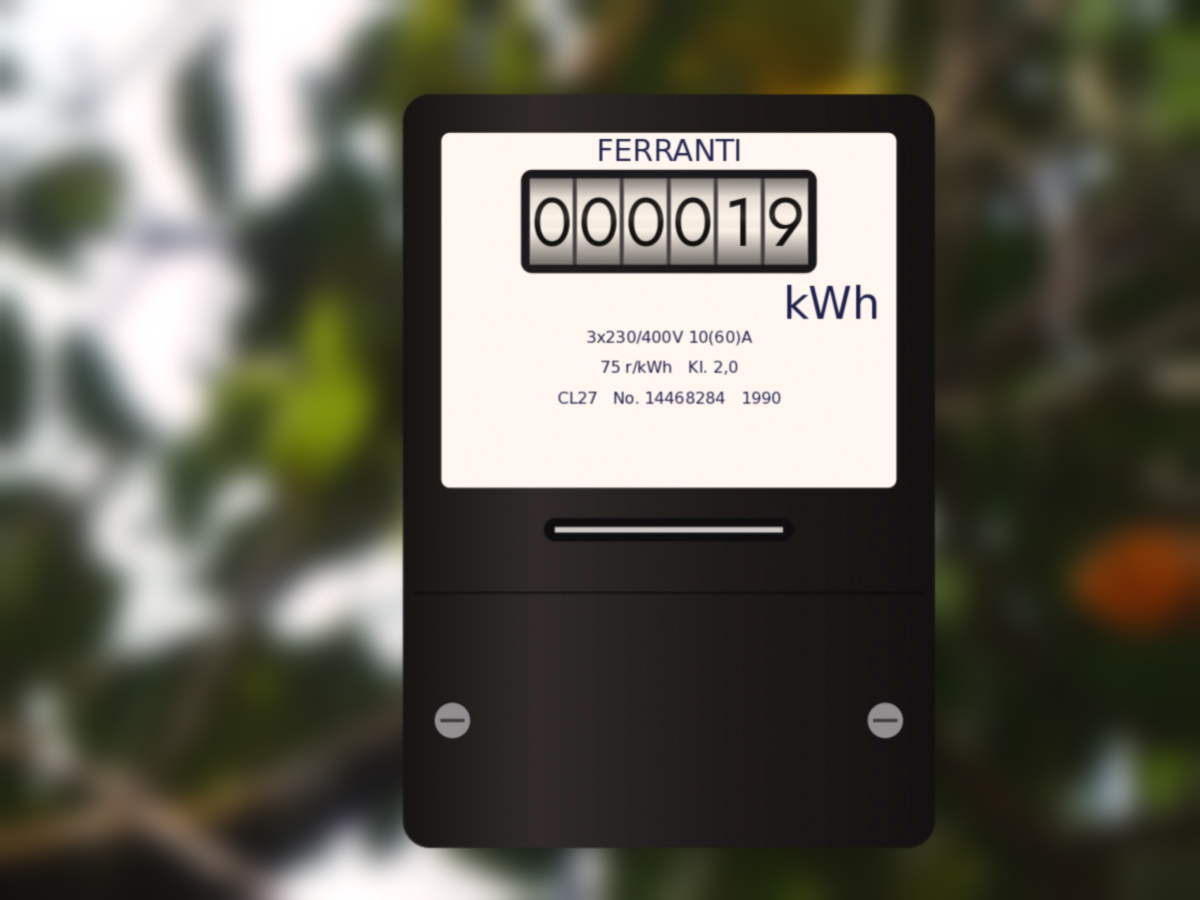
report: 19 (kWh)
